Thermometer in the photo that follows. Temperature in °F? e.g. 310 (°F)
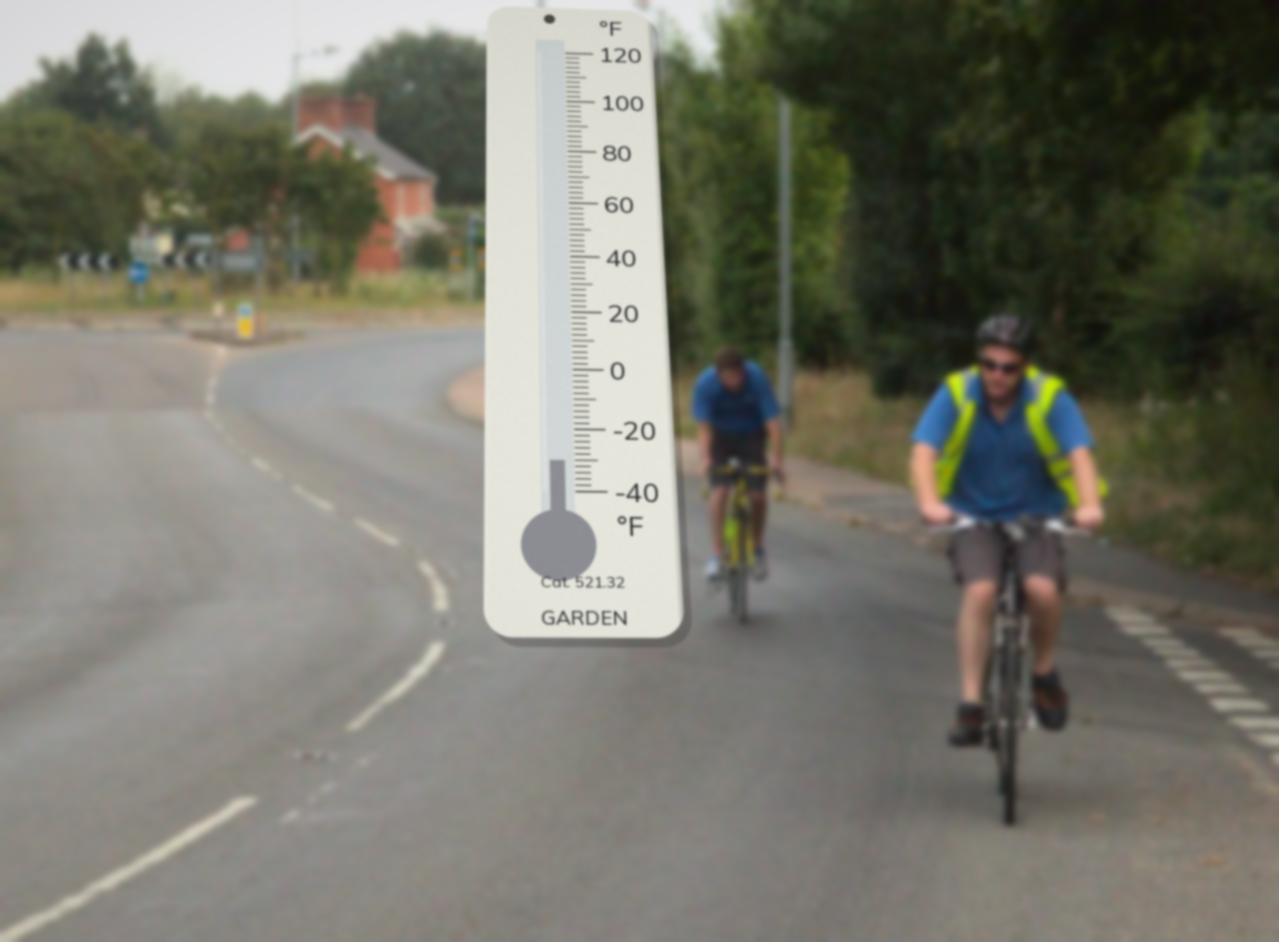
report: -30 (°F)
